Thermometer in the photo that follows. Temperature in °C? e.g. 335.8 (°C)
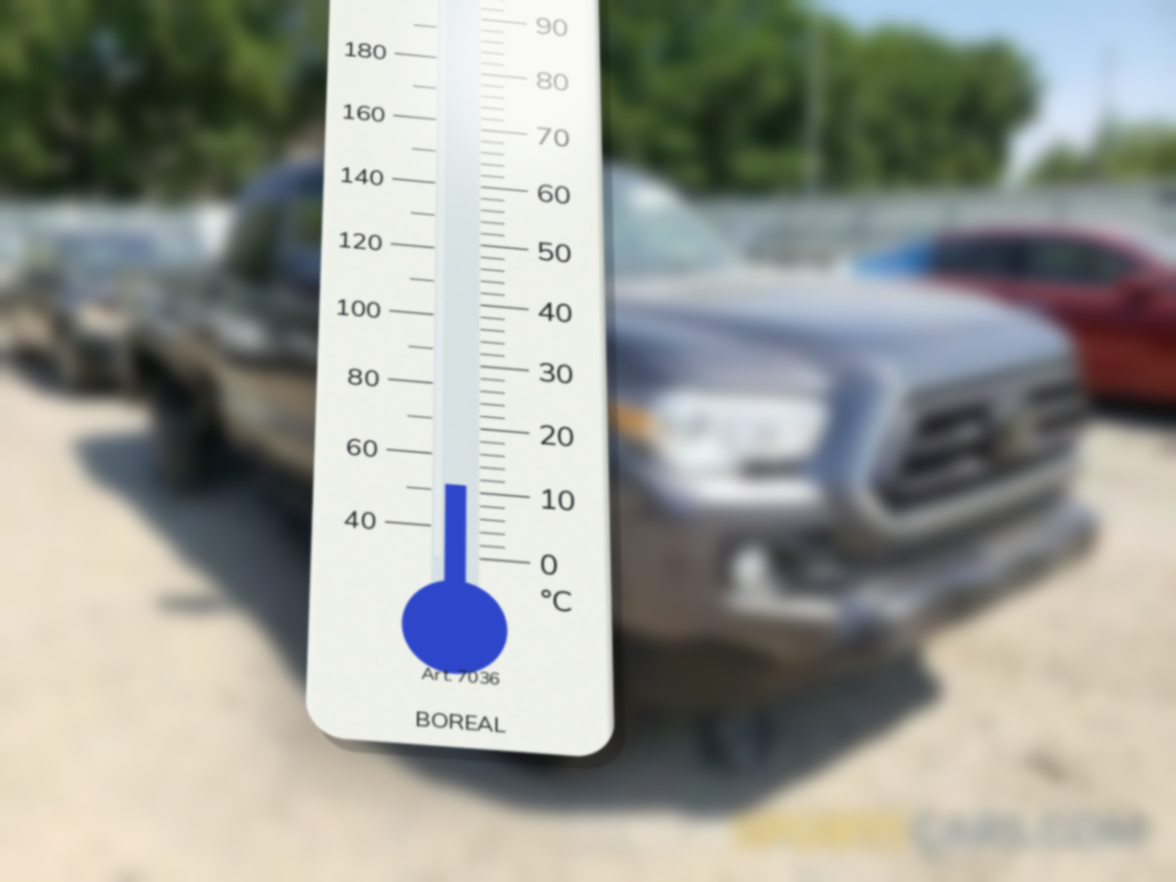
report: 11 (°C)
